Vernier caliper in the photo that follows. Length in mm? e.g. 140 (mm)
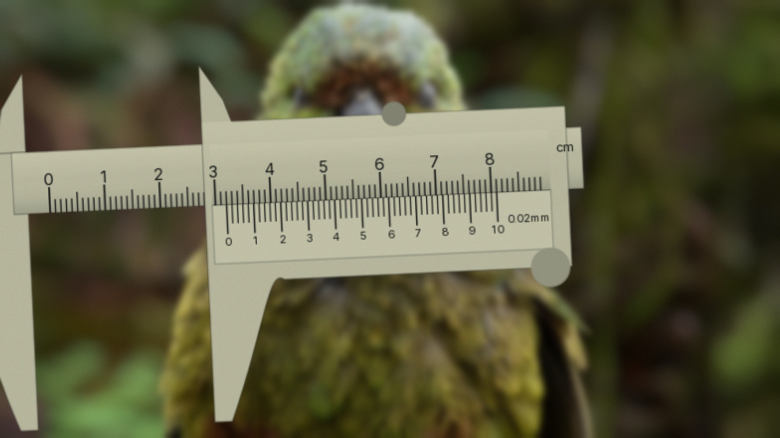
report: 32.0 (mm)
